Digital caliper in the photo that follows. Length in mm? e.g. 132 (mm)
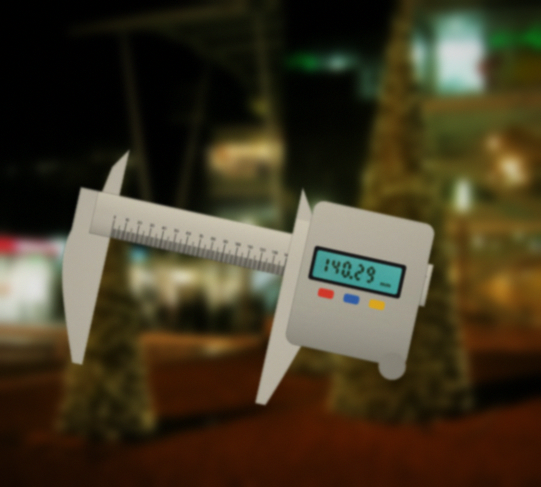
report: 140.29 (mm)
